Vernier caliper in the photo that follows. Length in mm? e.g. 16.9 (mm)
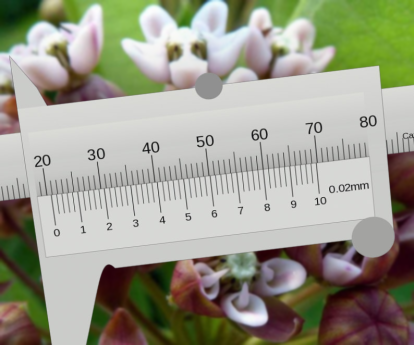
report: 20.8 (mm)
